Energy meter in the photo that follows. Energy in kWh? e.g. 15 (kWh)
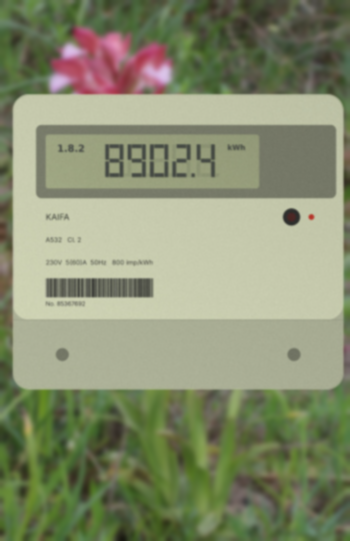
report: 8902.4 (kWh)
